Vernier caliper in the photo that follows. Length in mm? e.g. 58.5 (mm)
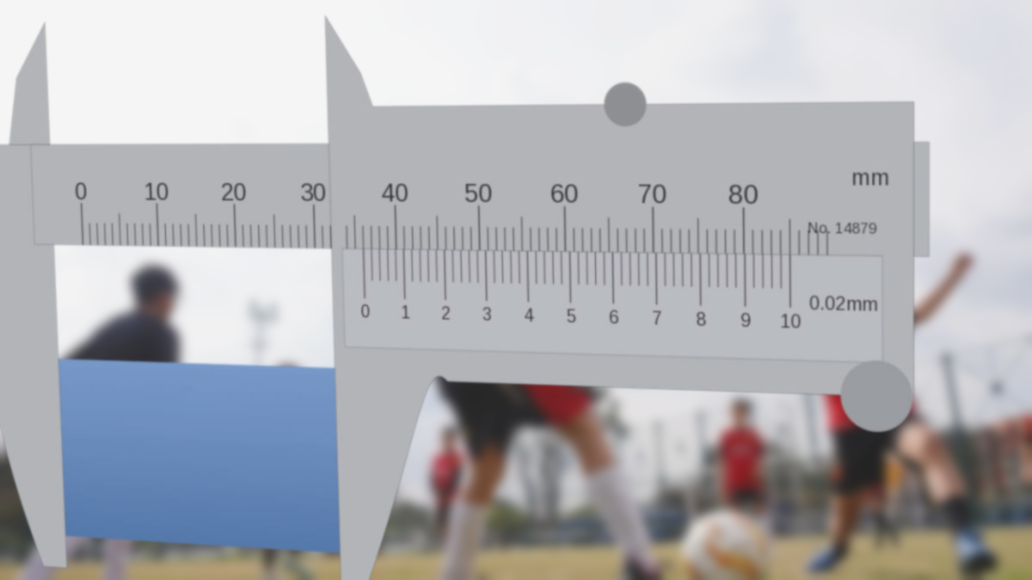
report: 36.0 (mm)
